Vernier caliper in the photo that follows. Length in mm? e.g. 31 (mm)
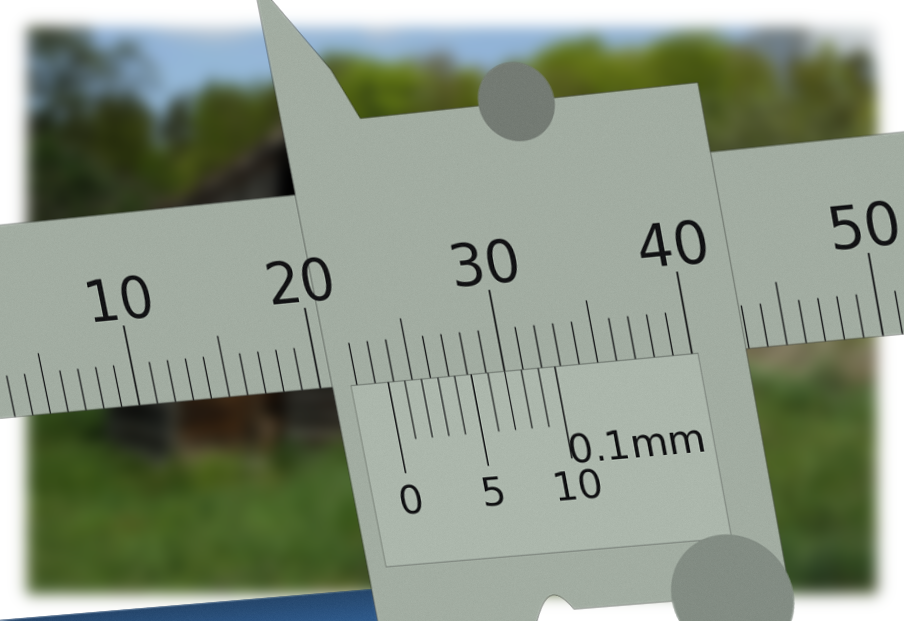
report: 23.7 (mm)
